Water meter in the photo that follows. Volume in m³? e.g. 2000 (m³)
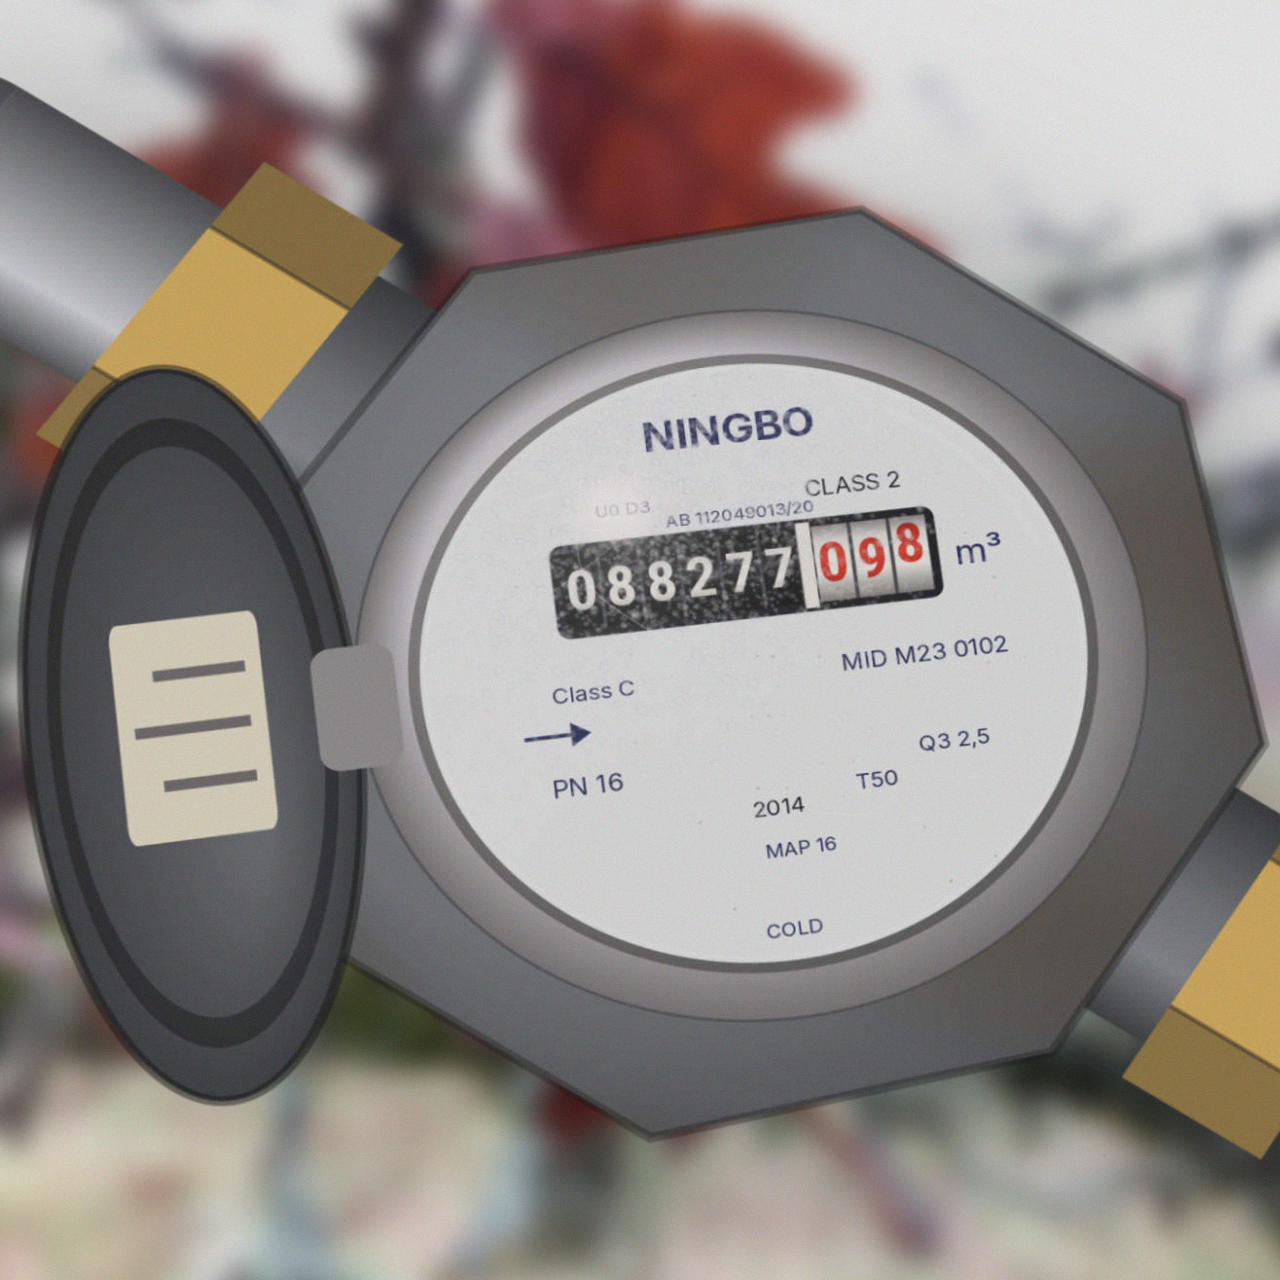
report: 88277.098 (m³)
